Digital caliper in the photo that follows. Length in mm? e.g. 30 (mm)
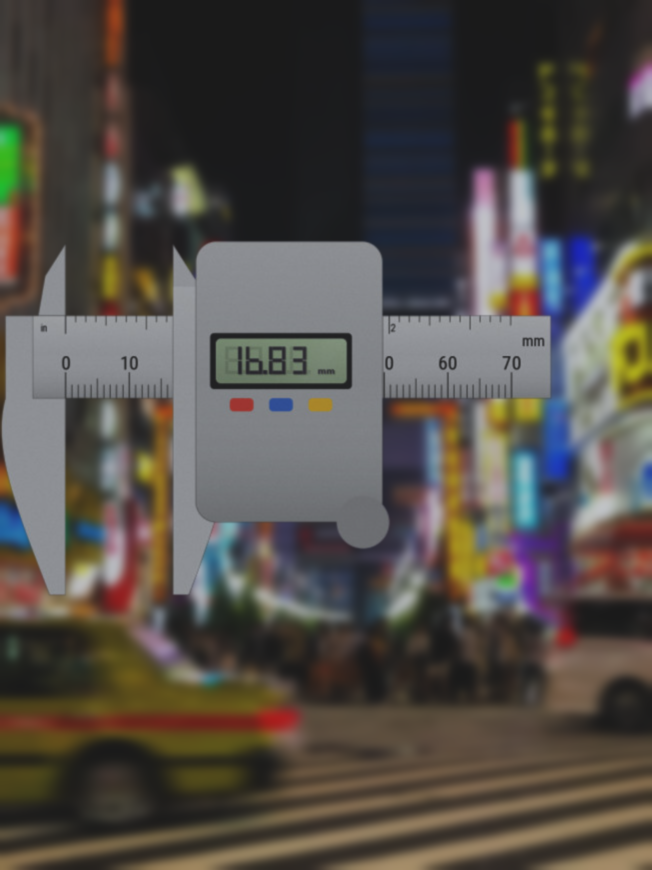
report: 16.83 (mm)
